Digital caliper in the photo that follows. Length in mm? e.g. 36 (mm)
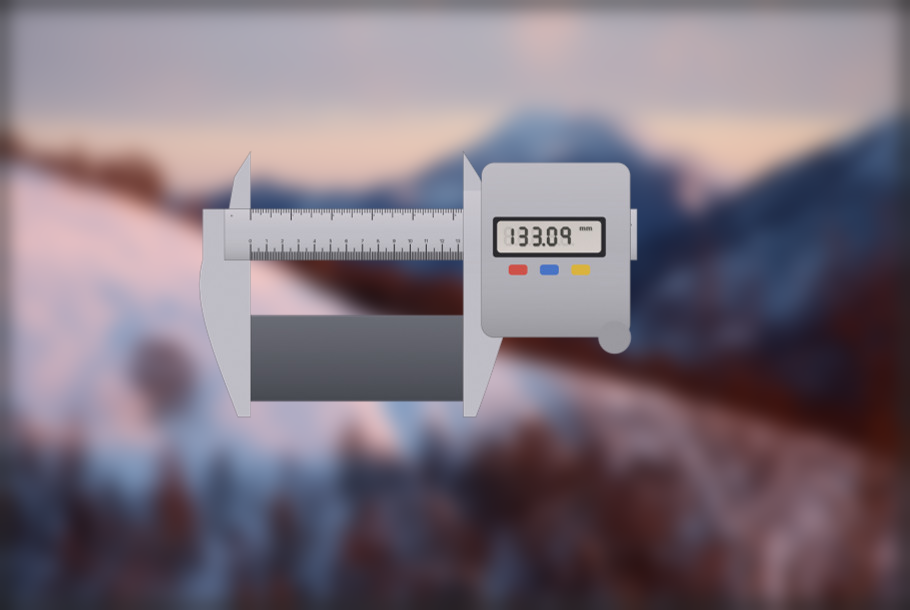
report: 133.09 (mm)
